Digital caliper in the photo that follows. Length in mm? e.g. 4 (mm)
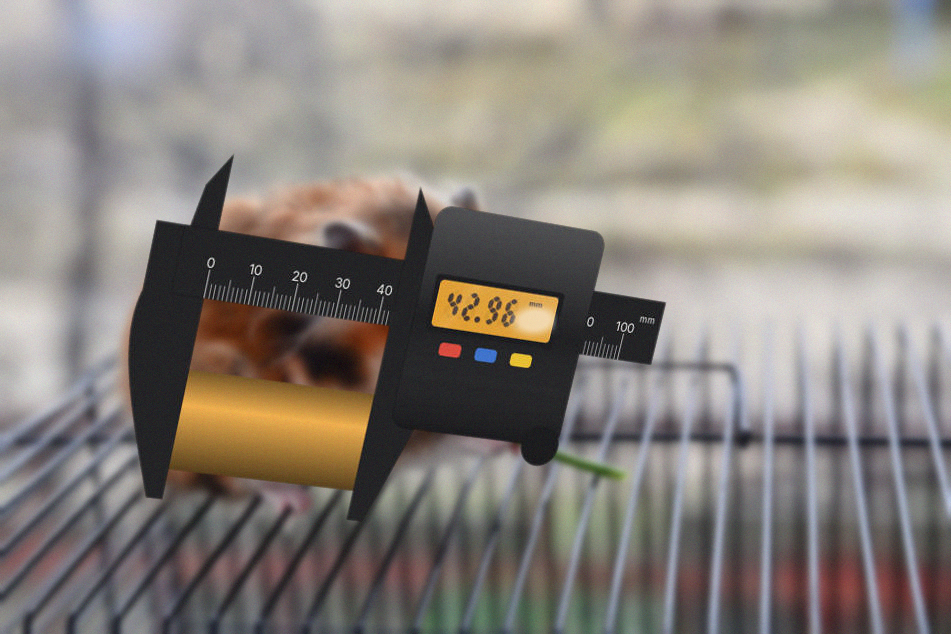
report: 42.96 (mm)
